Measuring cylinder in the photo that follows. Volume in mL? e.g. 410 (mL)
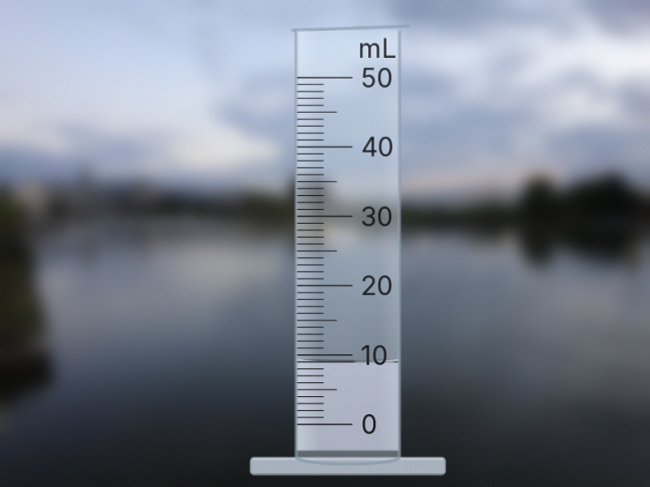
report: 9 (mL)
